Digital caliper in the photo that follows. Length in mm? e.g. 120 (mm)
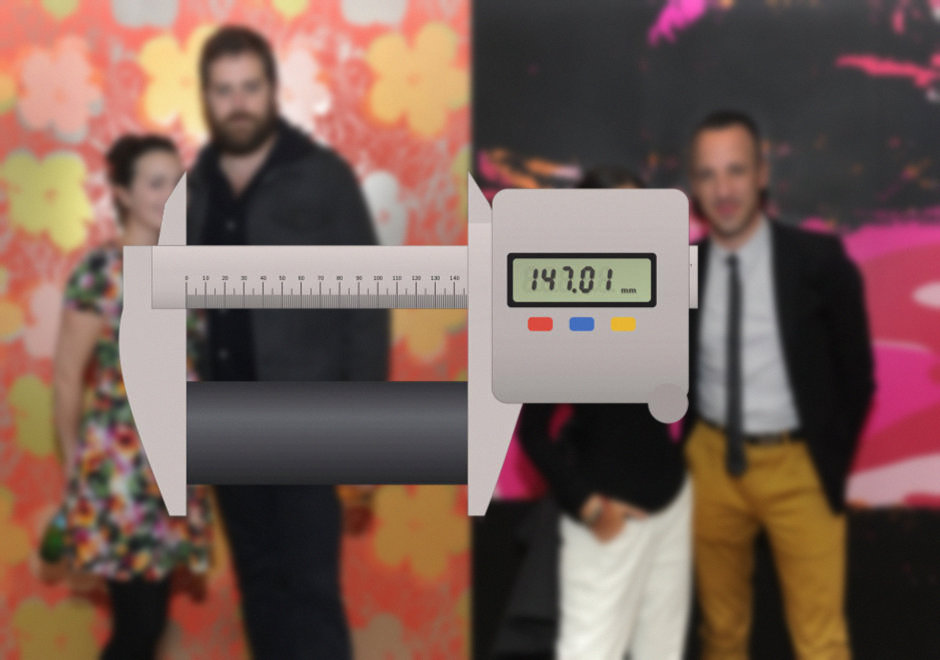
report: 147.01 (mm)
